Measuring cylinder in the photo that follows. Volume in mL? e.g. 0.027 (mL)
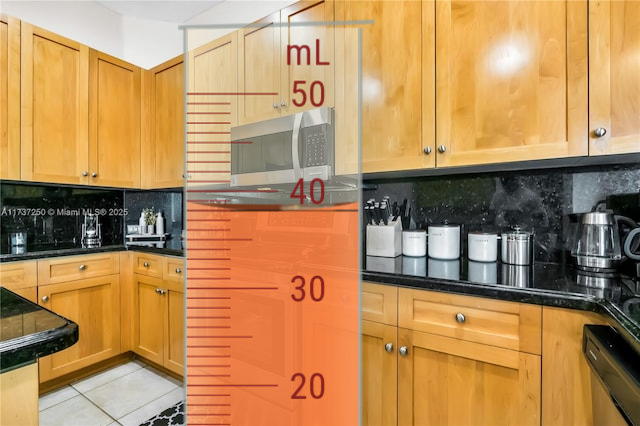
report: 38 (mL)
